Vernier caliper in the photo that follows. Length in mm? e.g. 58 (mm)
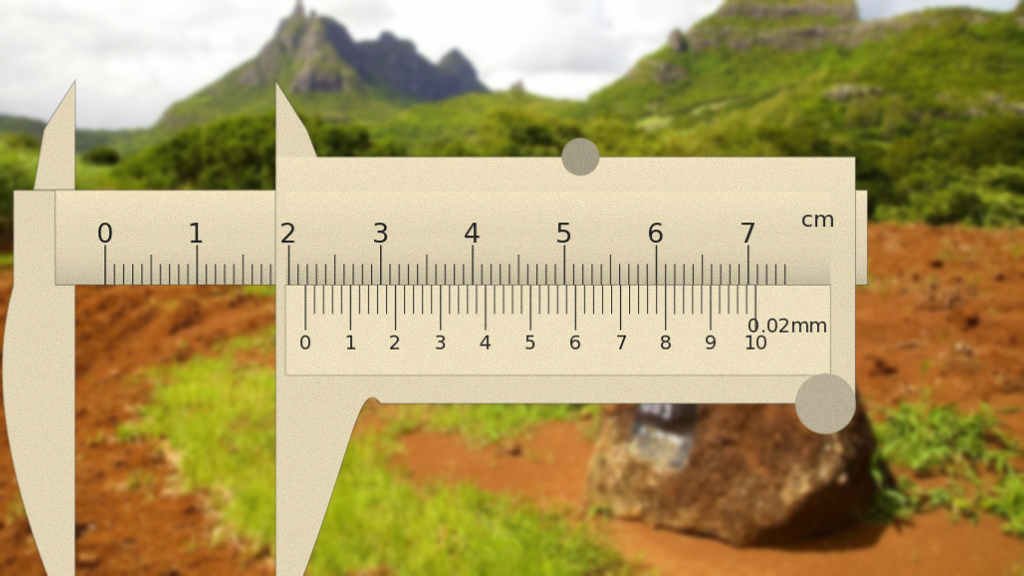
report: 21.8 (mm)
